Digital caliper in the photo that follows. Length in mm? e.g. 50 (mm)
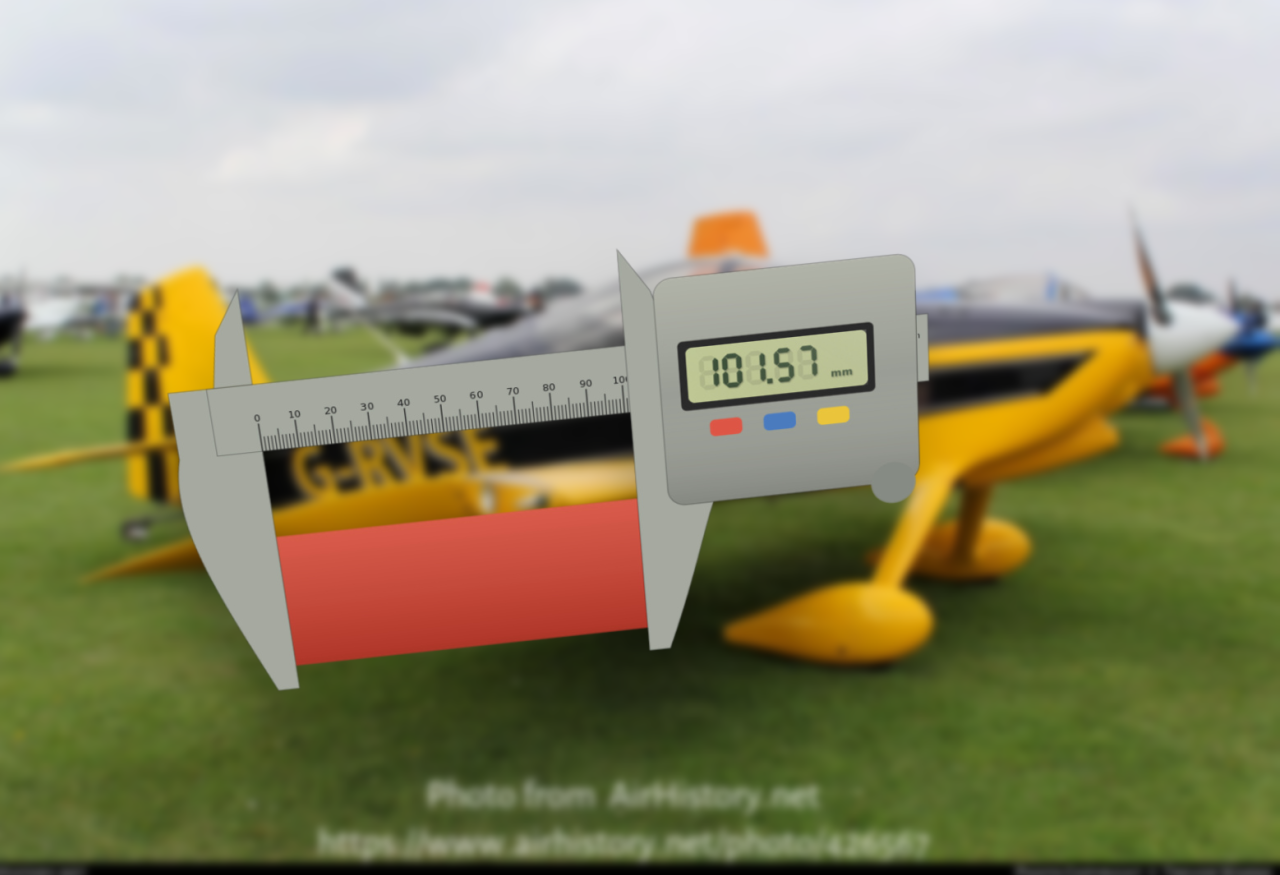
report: 101.57 (mm)
